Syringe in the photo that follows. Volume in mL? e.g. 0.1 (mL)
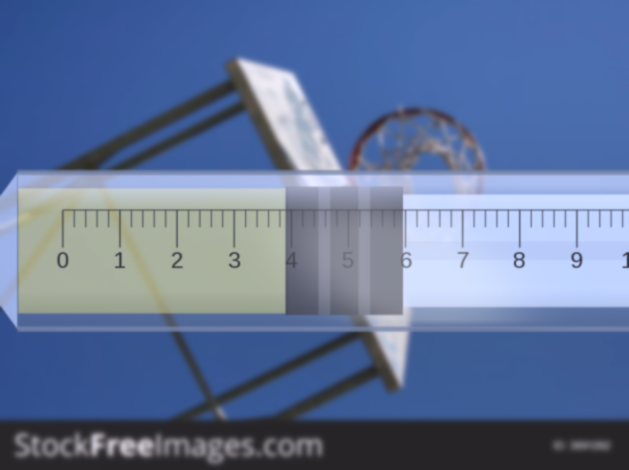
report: 3.9 (mL)
